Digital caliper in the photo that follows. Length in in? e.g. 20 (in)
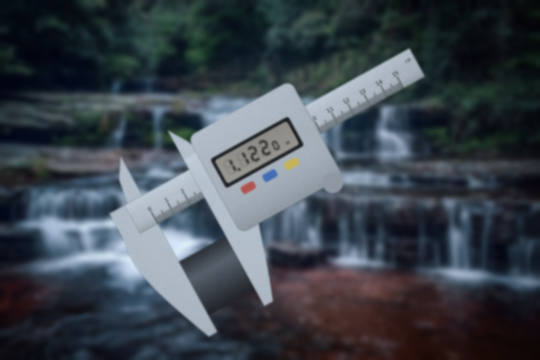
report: 1.1220 (in)
